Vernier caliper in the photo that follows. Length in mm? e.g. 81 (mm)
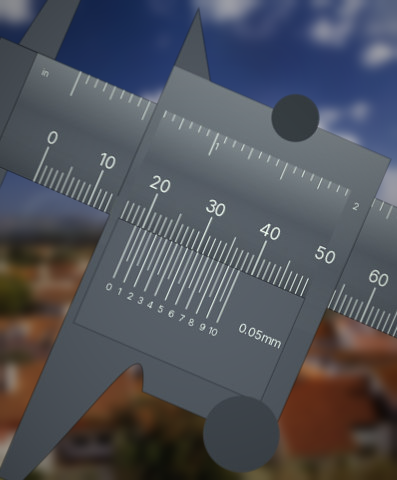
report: 18.8 (mm)
